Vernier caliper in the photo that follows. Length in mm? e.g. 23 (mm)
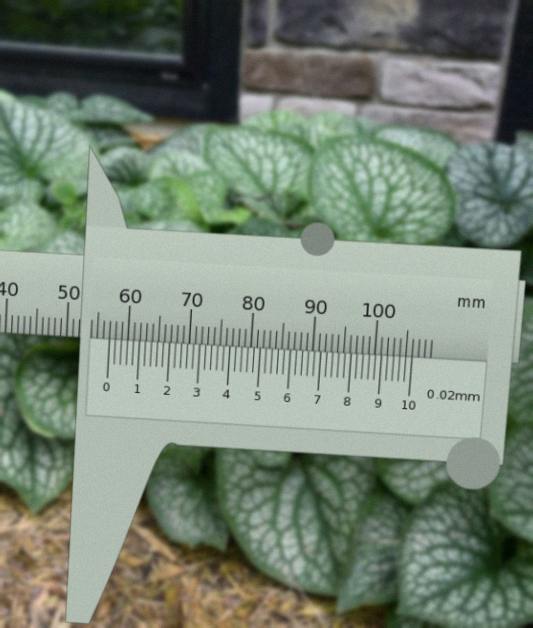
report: 57.0 (mm)
